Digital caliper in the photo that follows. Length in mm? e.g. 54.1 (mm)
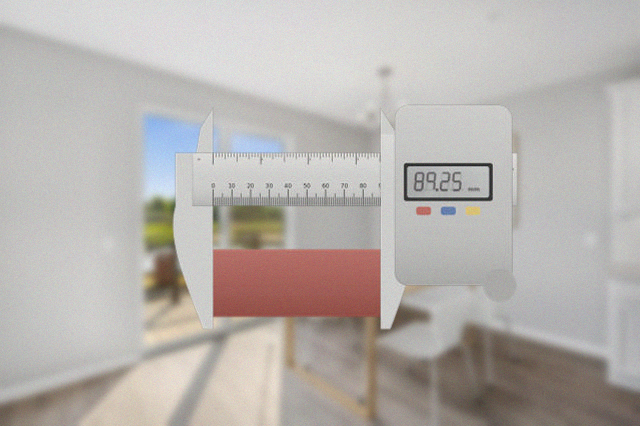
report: 89.25 (mm)
